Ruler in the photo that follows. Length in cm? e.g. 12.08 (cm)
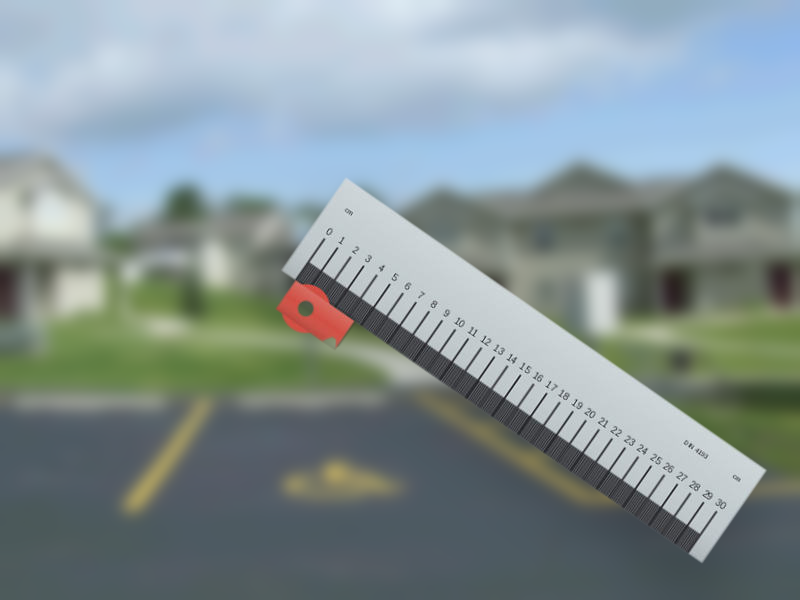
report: 4.5 (cm)
